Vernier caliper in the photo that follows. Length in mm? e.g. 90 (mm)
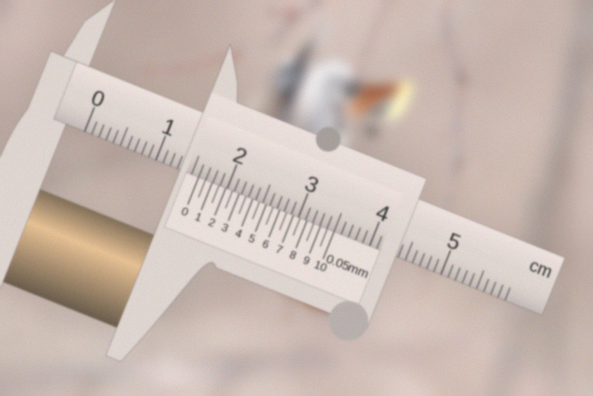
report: 16.0 (mm)
